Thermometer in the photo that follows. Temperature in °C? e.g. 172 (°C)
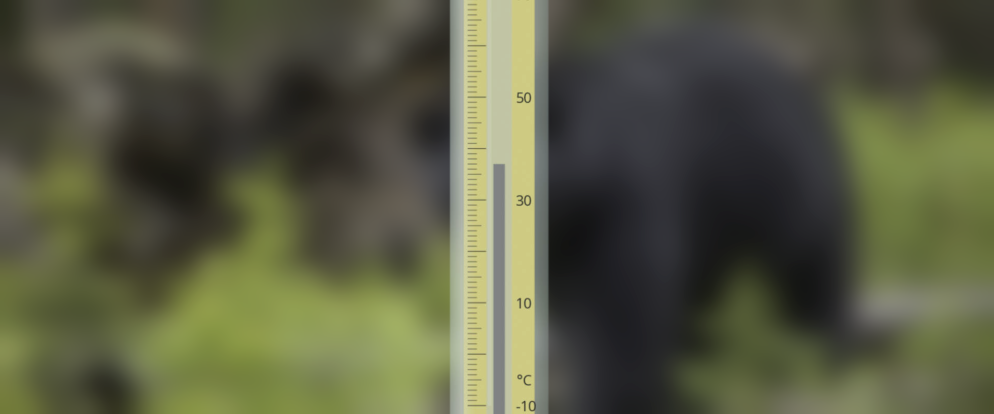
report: 37 (°C)
